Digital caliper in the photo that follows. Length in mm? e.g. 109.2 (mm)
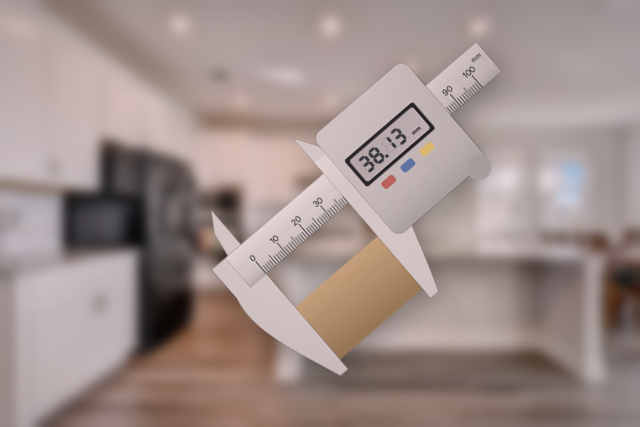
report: 38.13 (mm)
